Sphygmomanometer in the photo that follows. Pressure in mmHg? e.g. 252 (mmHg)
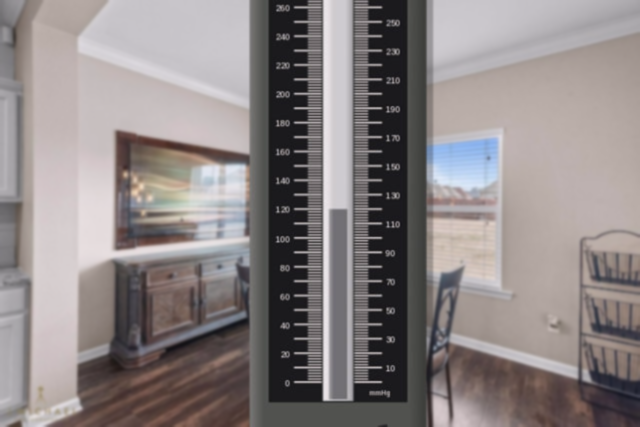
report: 120 (mmHg)
